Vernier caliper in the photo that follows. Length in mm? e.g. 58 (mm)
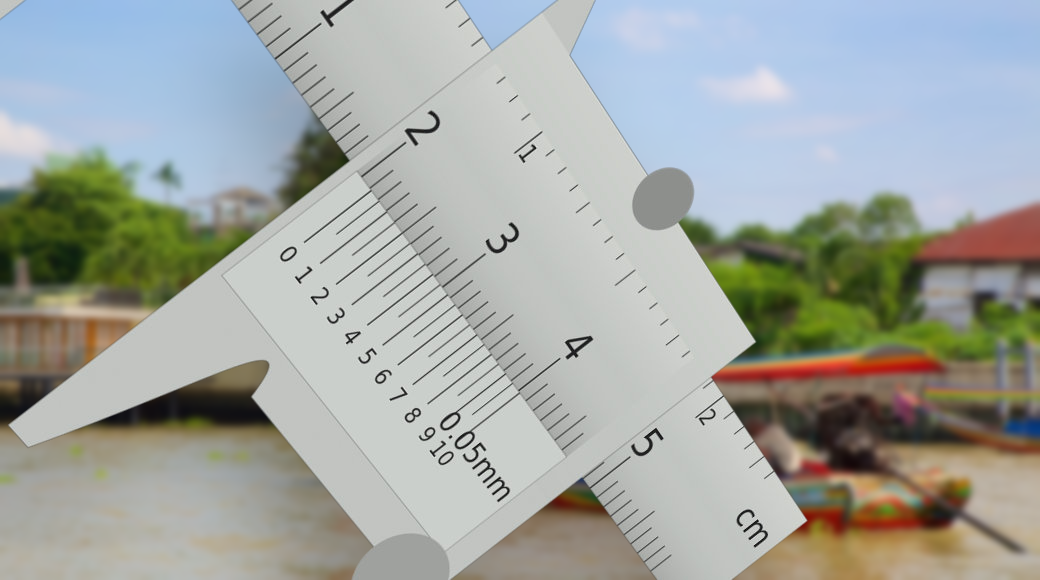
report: 21.2 (mm)
